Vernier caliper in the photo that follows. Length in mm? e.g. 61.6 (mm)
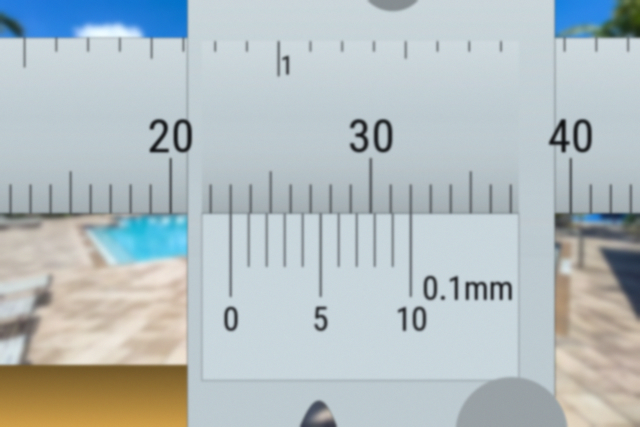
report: 23.0 (mm)
